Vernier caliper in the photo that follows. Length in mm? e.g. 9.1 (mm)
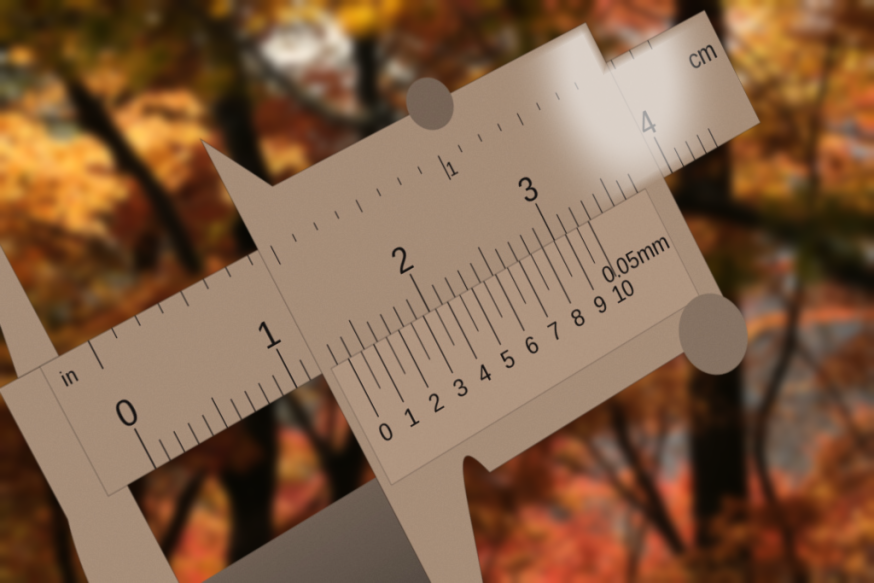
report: 13.8 (mm)
